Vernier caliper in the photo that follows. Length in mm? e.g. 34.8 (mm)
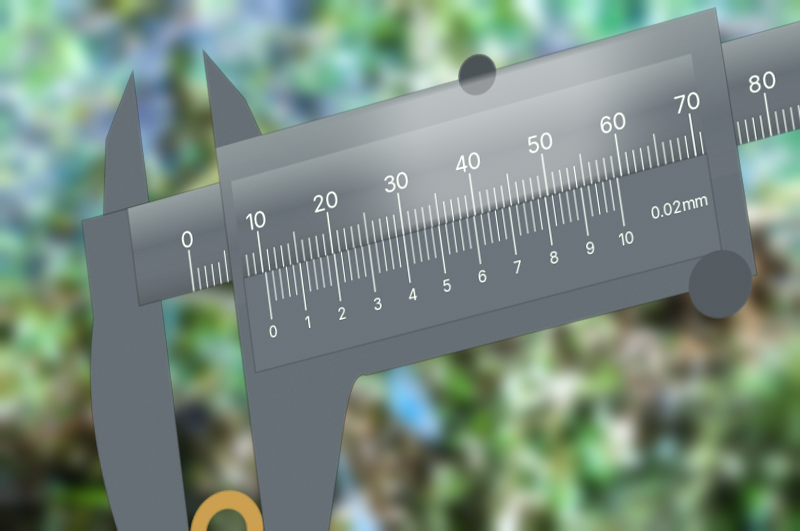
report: 10.4 (mm)
